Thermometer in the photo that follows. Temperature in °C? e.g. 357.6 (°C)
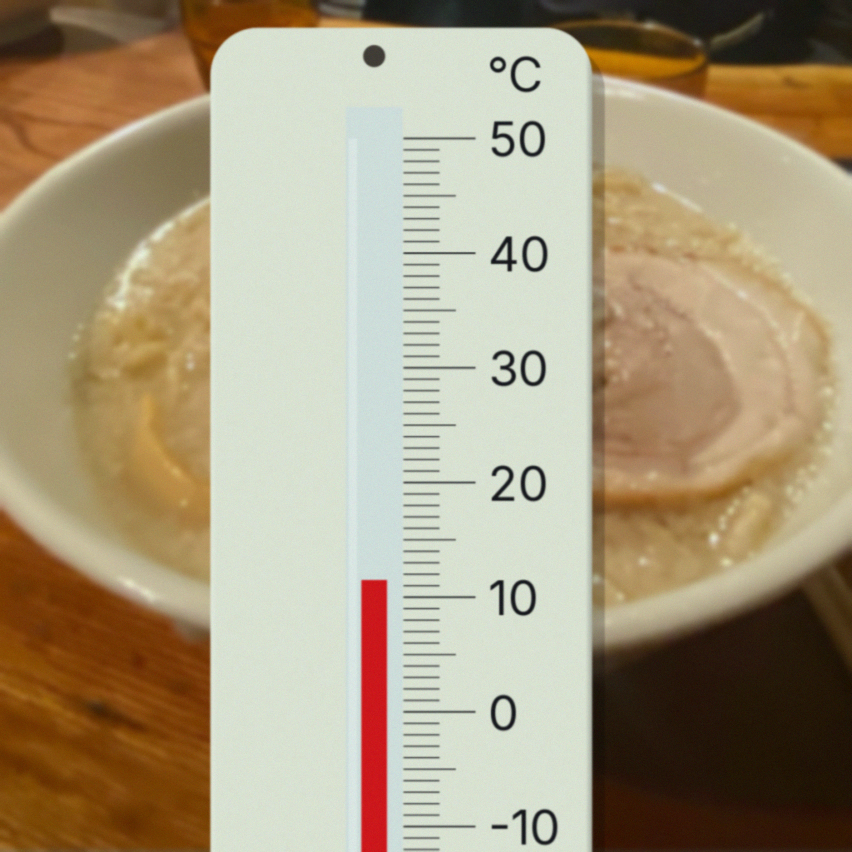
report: 11.5 (°C)
